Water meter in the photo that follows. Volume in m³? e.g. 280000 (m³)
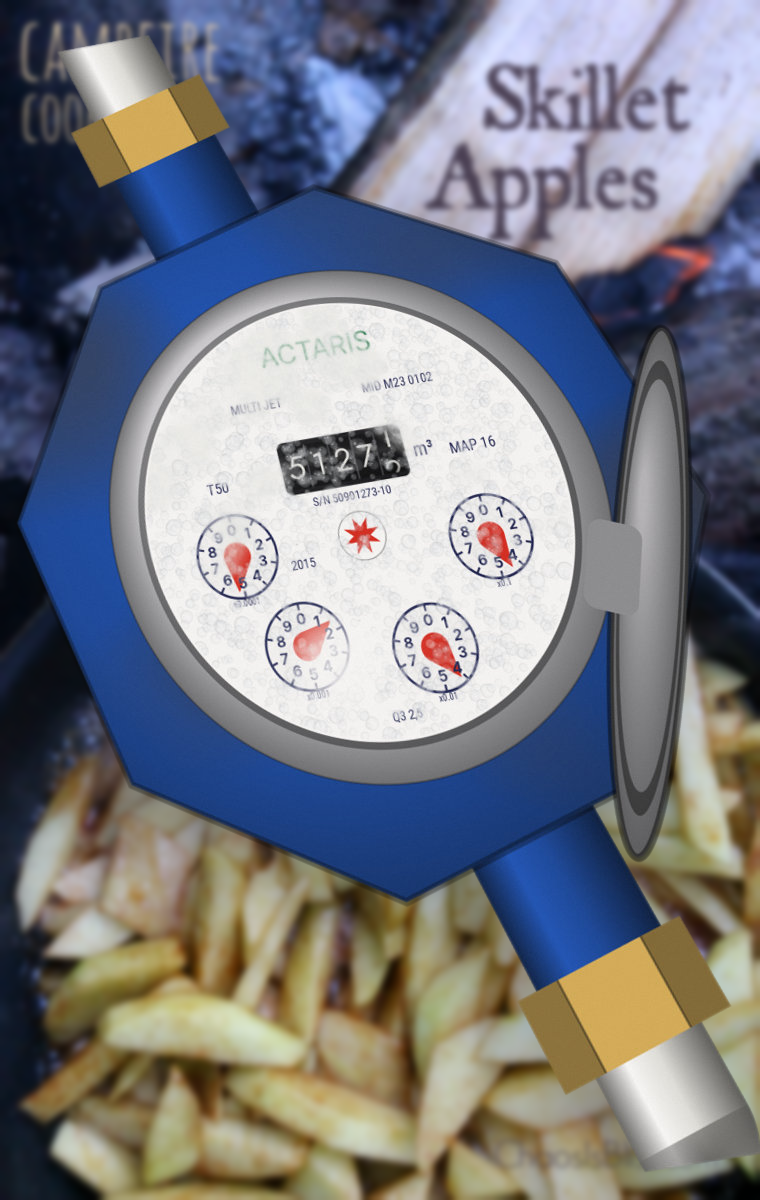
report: 51271.4415 (m³)
